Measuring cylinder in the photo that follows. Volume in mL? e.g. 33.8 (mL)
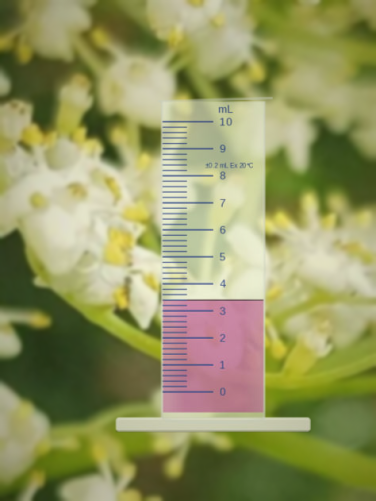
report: 3.4 (mL)
